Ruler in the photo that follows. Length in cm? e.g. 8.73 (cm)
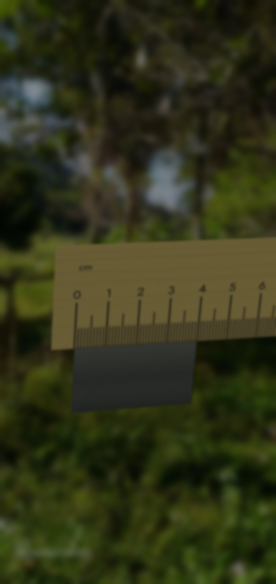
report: 4 (cm)
